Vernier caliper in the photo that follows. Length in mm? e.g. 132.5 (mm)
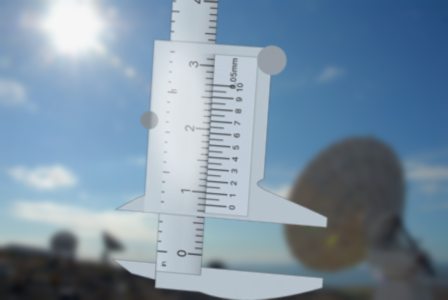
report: 8.0 (mm)
